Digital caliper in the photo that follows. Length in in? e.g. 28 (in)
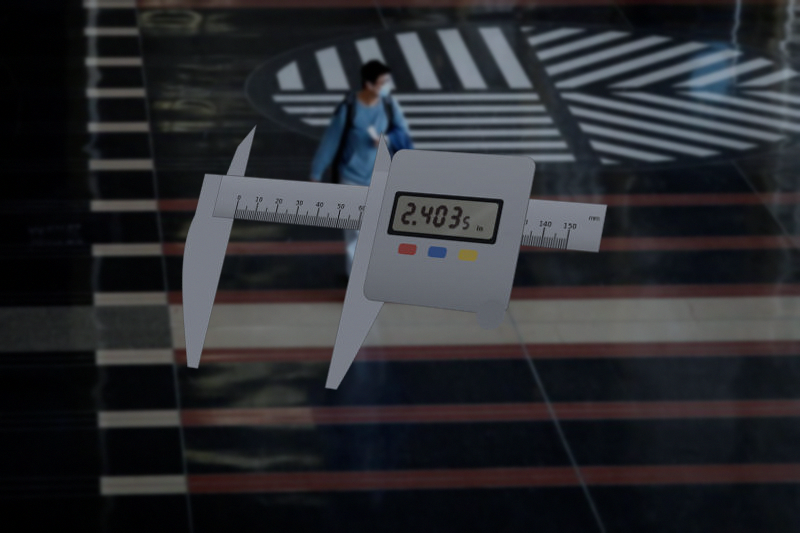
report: 2.4035 (in)
